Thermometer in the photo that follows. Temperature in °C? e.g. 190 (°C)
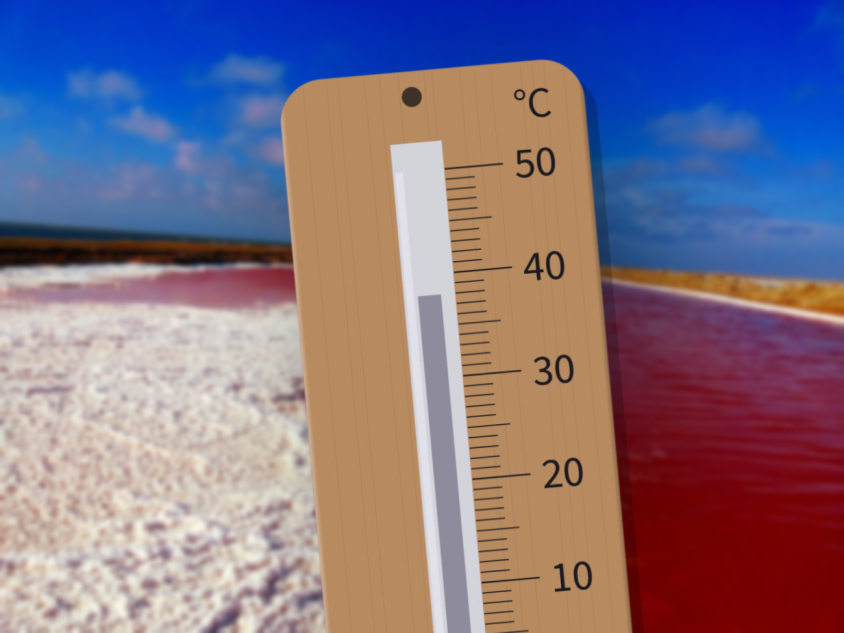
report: 38 (°C)
